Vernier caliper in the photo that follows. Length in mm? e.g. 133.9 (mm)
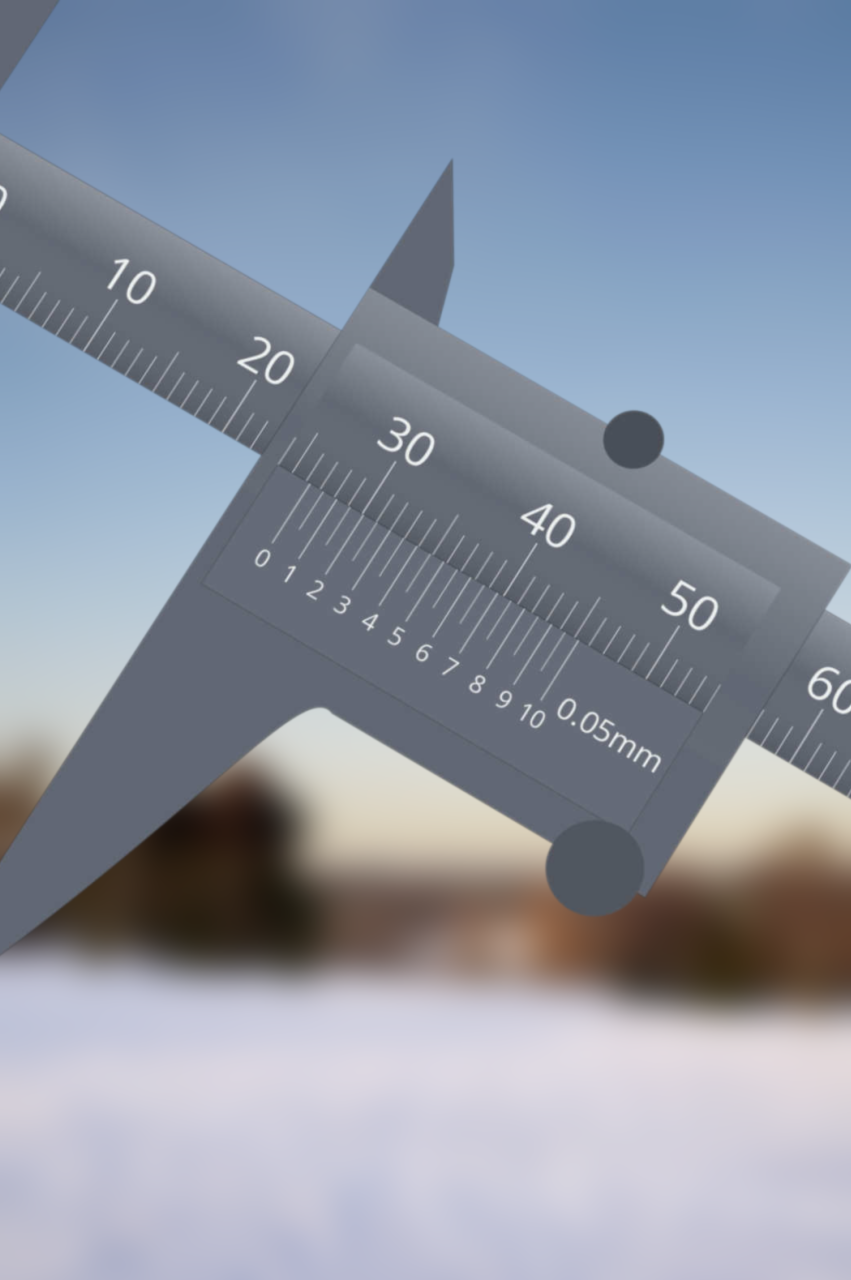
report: 26.3 (mm)
